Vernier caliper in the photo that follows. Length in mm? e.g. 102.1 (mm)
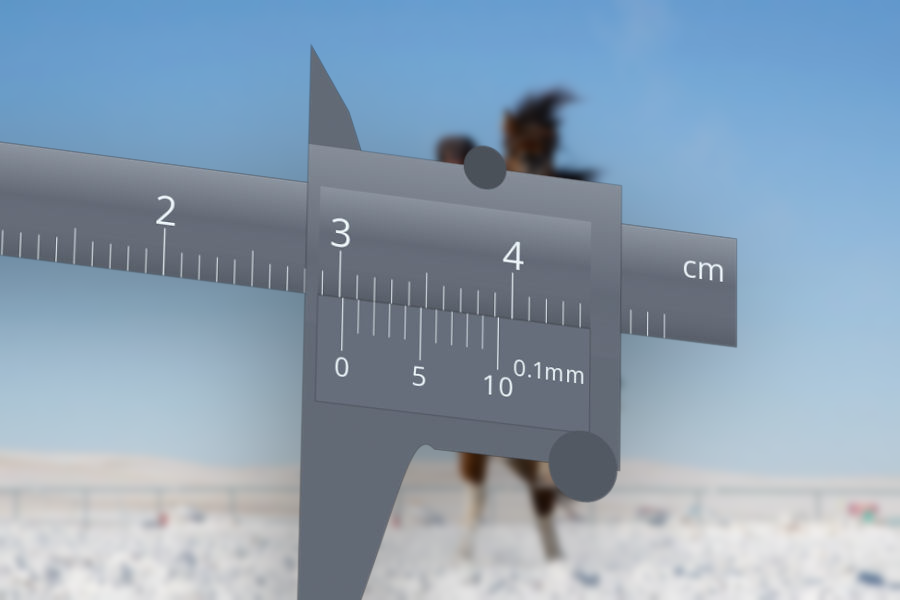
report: 30.2 (mm)
